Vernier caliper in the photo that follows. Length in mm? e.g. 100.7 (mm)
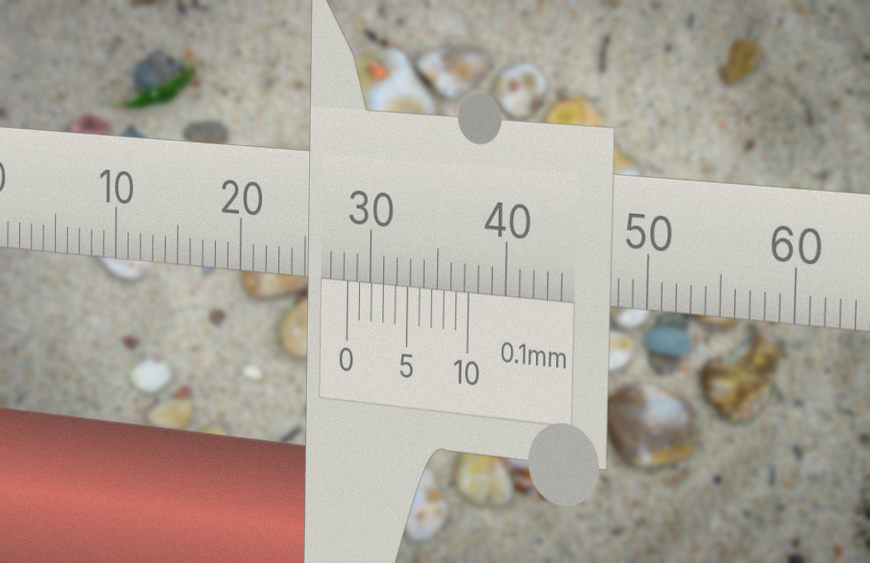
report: 28.3 (mm)
